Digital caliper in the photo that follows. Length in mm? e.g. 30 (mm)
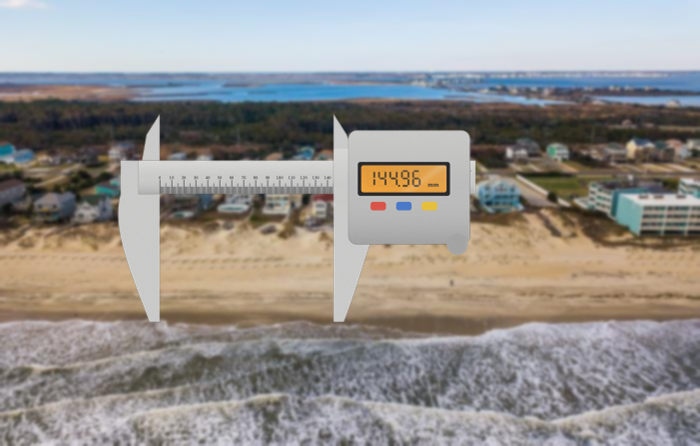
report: 144.96 (mm)
